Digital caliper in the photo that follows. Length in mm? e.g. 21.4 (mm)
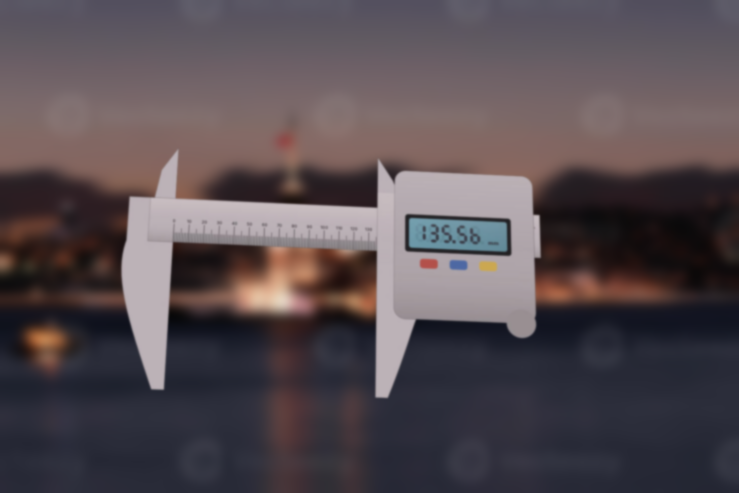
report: 135.56 (mm)
